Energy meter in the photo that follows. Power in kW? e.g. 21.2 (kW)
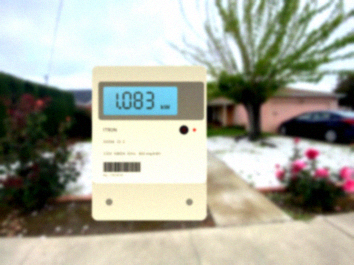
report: 1.083 (kW)
